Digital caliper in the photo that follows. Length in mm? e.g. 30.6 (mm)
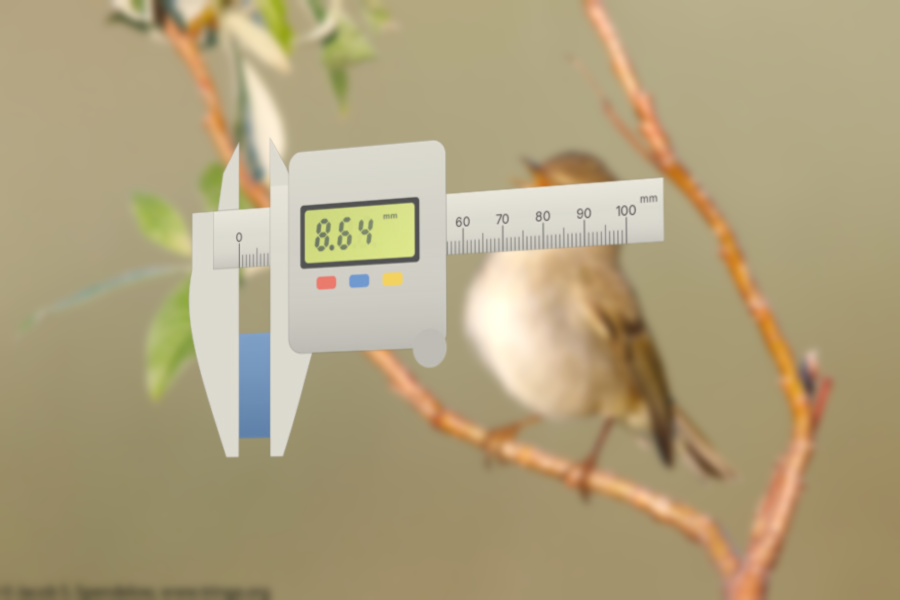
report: 8.64 (mm)
